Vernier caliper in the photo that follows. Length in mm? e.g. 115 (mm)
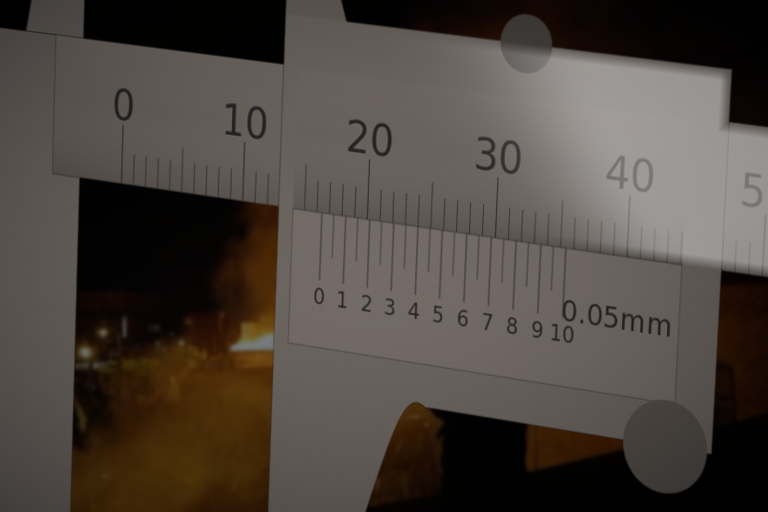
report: 16.4 (mm)
